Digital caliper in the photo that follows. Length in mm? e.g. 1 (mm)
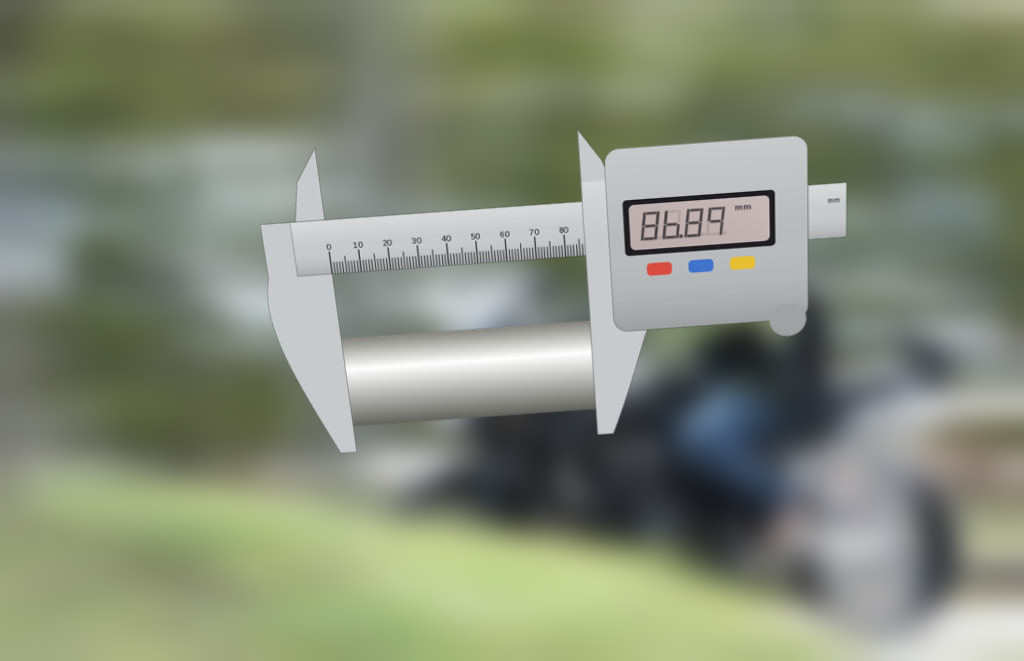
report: 86.89 (mm)
